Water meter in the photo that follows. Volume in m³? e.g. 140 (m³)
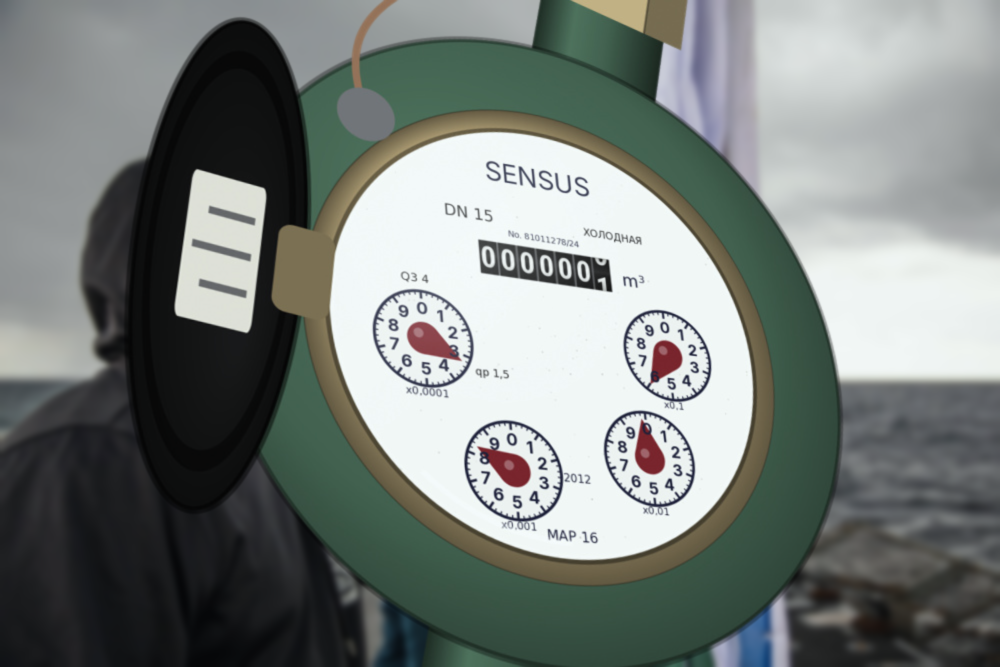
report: 0.5983 (m³)
